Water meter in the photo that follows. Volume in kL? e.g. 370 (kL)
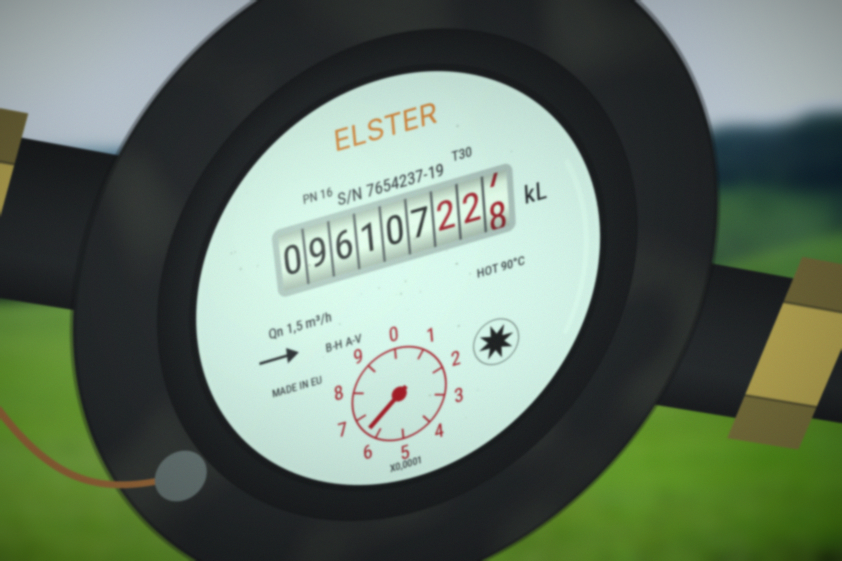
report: 96107.2276 (kL)
